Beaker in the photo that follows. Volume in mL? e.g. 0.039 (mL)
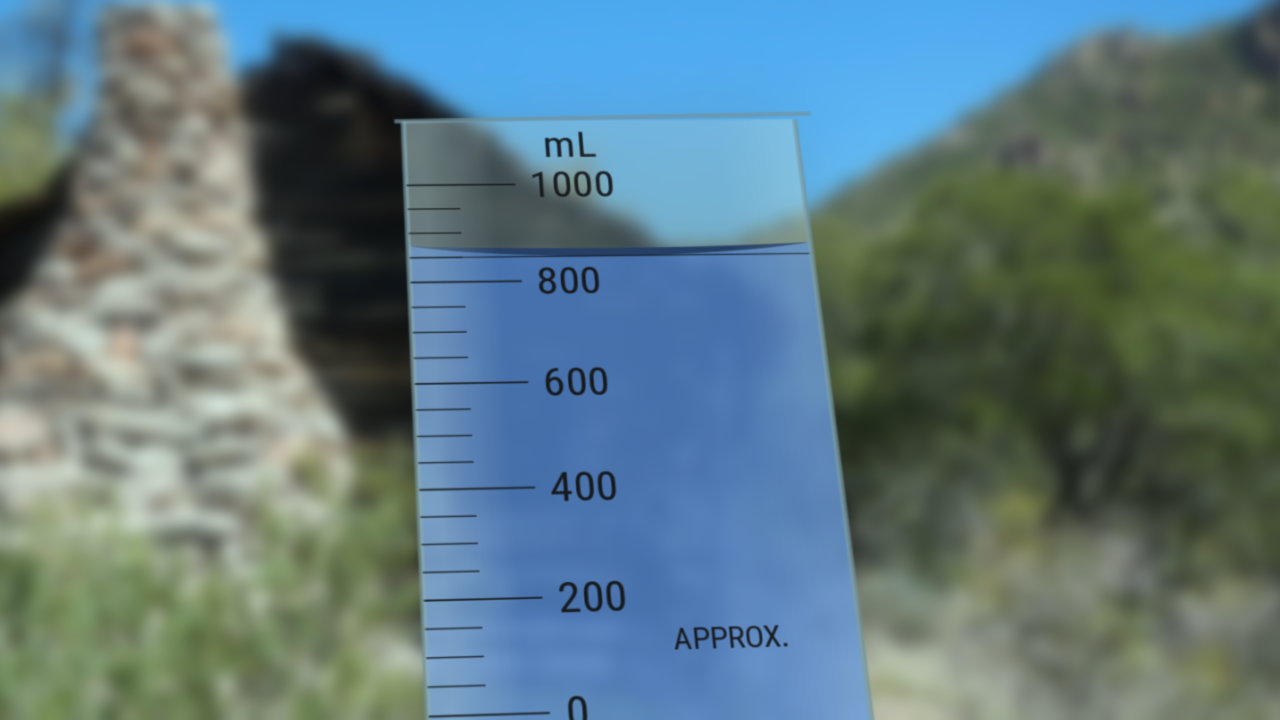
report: 850 (mL)
